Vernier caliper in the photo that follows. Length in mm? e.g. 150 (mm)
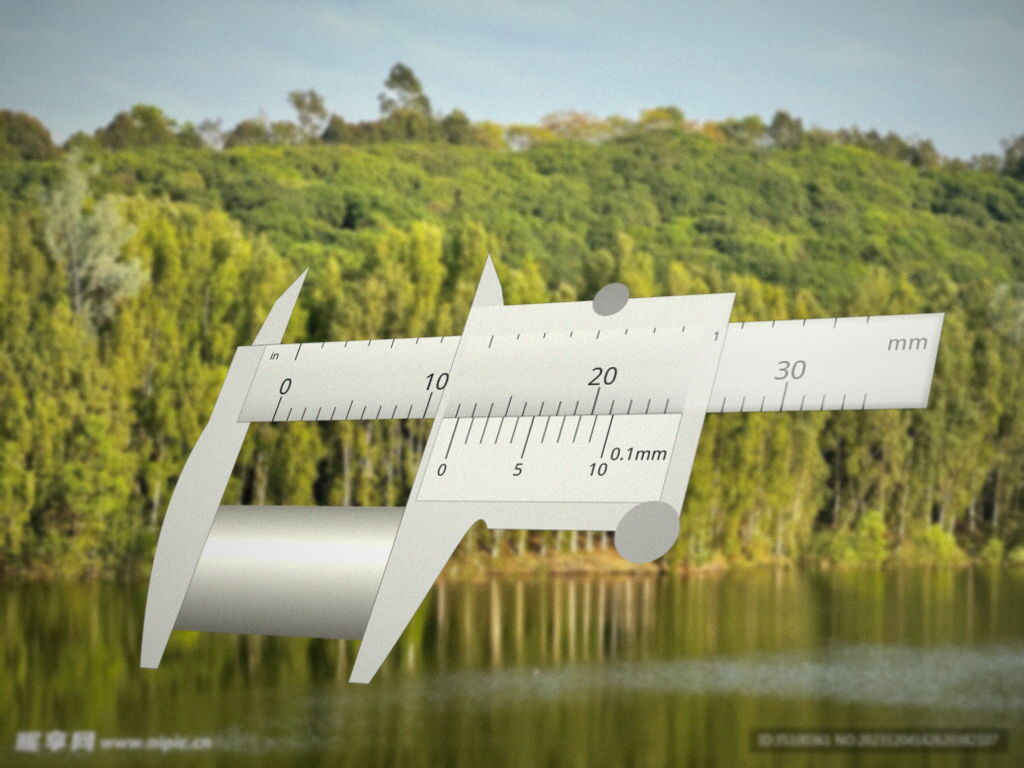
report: 12.2 (mm)
